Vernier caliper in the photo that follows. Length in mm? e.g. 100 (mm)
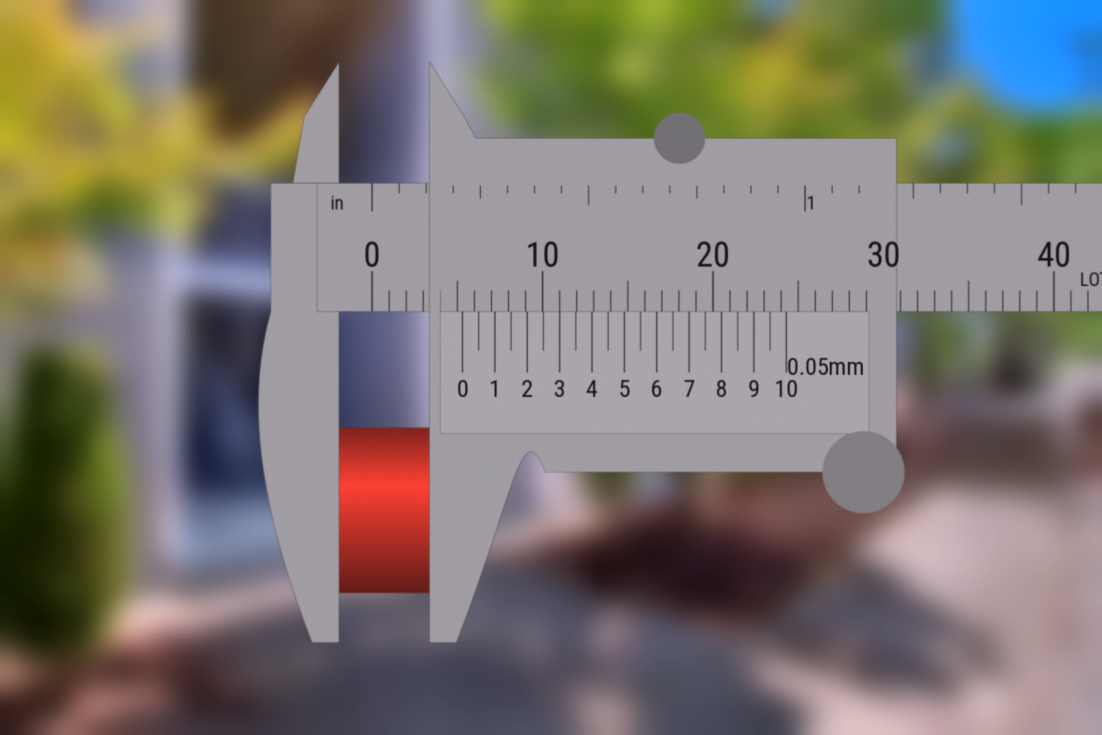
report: 5.3 (mm)
